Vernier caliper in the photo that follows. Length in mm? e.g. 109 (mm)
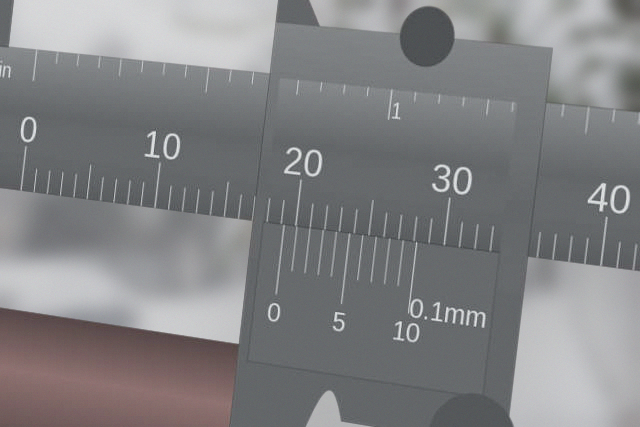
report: 19.2 (mm)
